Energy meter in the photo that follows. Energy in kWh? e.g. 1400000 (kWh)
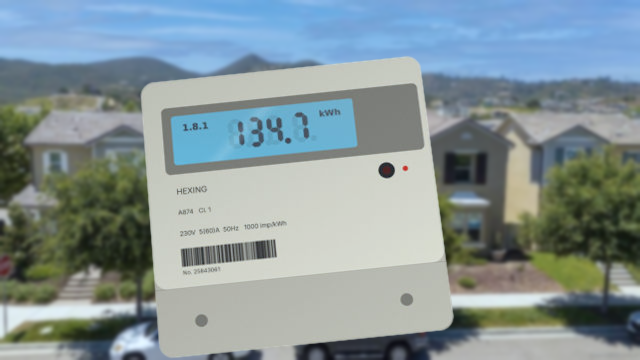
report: 134.7 (kWh)
